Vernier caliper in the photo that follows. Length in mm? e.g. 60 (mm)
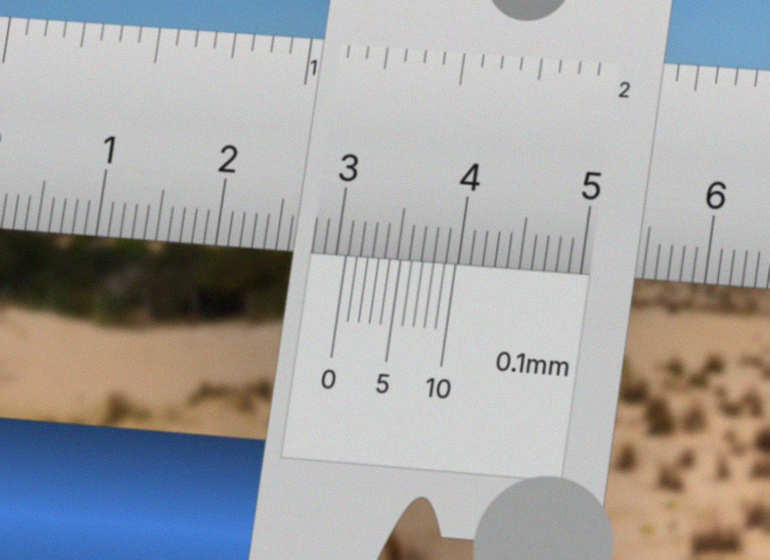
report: 30.8 (mm)
